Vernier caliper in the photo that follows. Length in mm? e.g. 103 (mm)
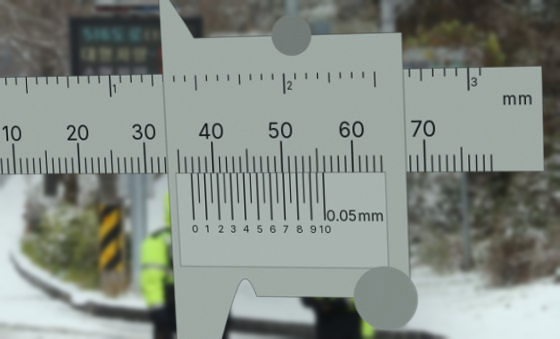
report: 36.8 (mm)
